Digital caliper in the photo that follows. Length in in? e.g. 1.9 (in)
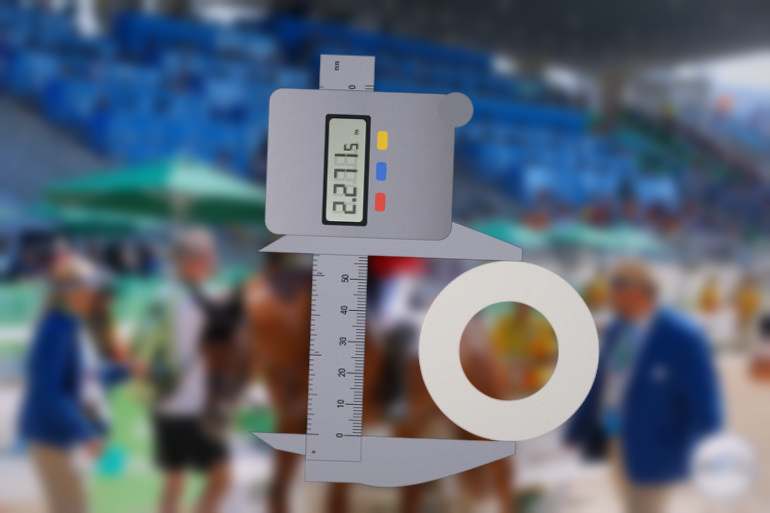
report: 2.2715 (in)
